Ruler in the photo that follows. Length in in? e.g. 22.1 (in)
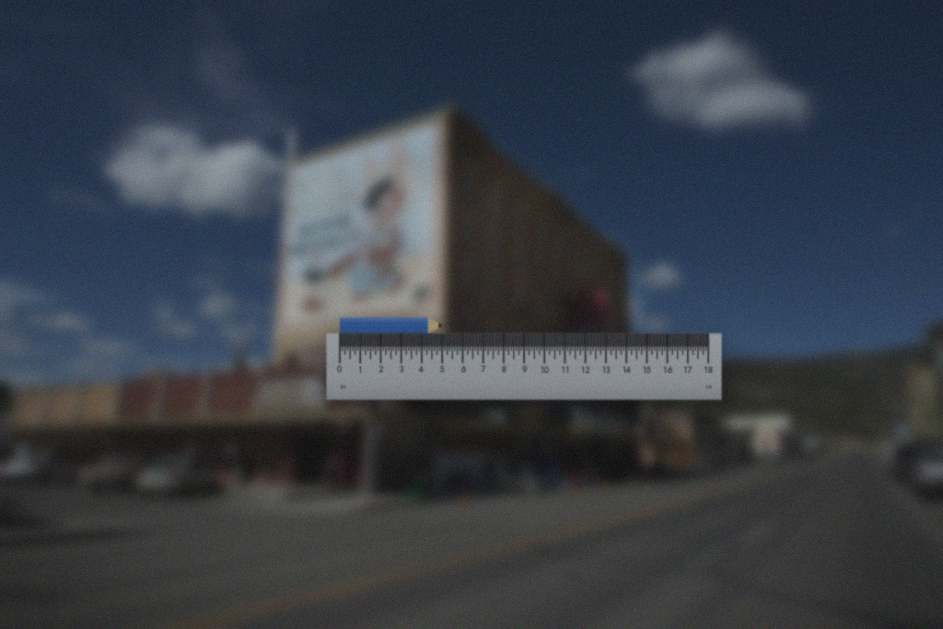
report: 5 (in)
